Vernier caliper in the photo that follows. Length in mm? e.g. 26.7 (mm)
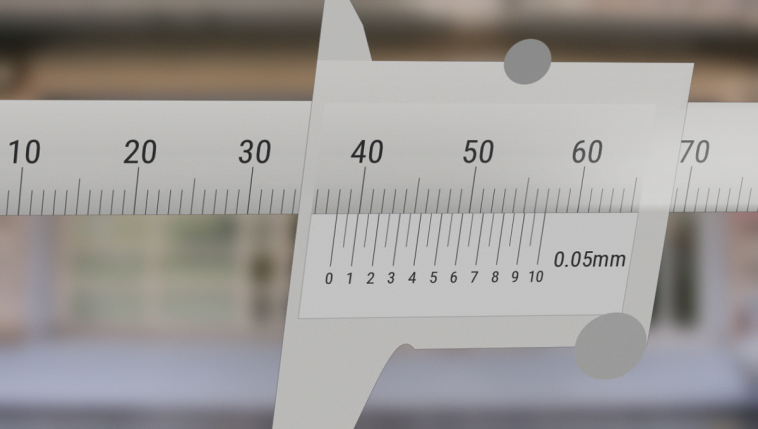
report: 38.0 (mm)
